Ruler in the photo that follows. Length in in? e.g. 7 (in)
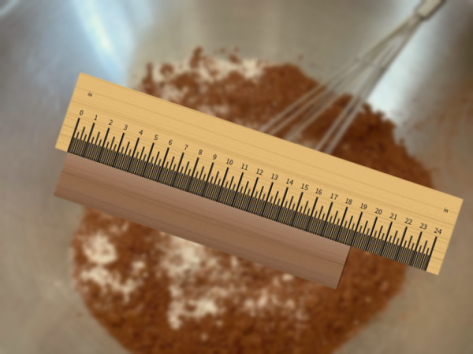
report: 19 (in)
